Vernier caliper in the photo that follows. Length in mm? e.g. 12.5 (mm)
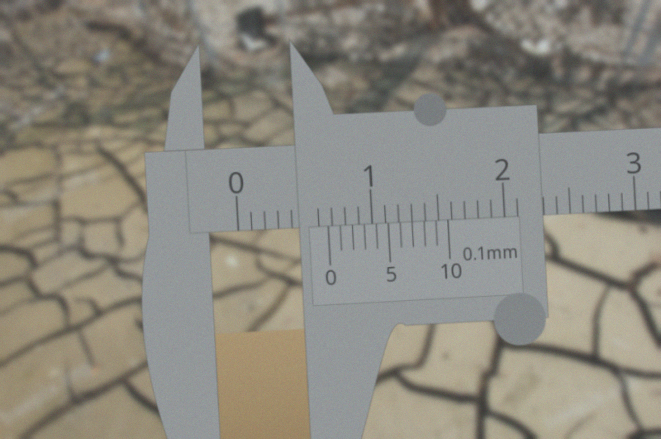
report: 6.7 (mm)
